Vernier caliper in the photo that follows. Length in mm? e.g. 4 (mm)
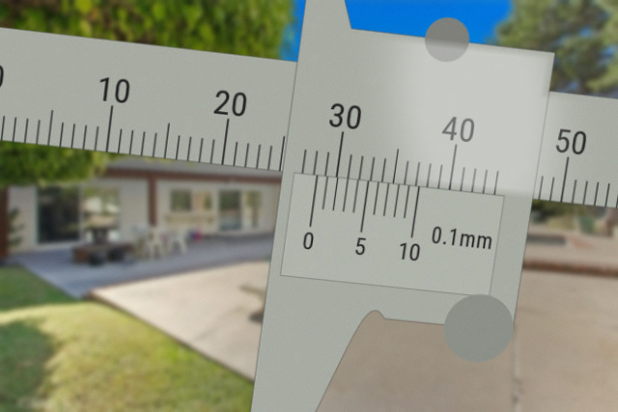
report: 28.3 (mm)
